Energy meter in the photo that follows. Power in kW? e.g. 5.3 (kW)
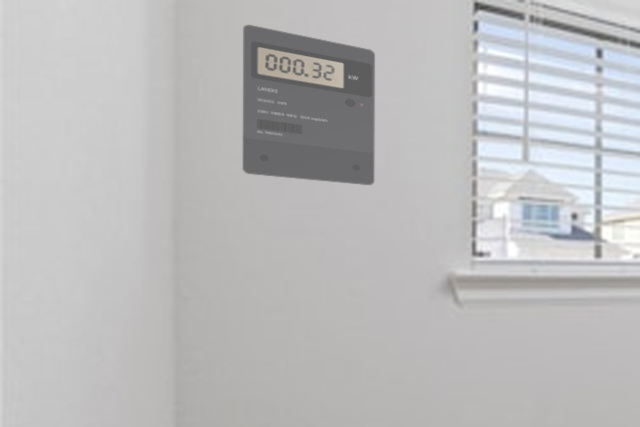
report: 0.32 (kW)
